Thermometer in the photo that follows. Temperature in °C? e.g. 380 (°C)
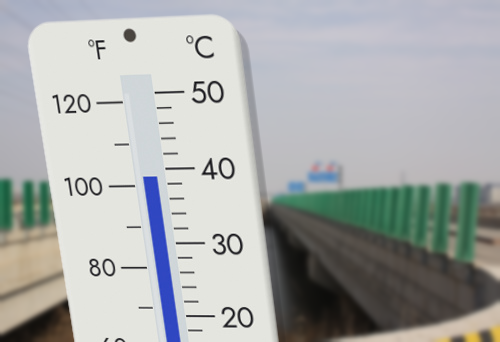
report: 39 (°C)
